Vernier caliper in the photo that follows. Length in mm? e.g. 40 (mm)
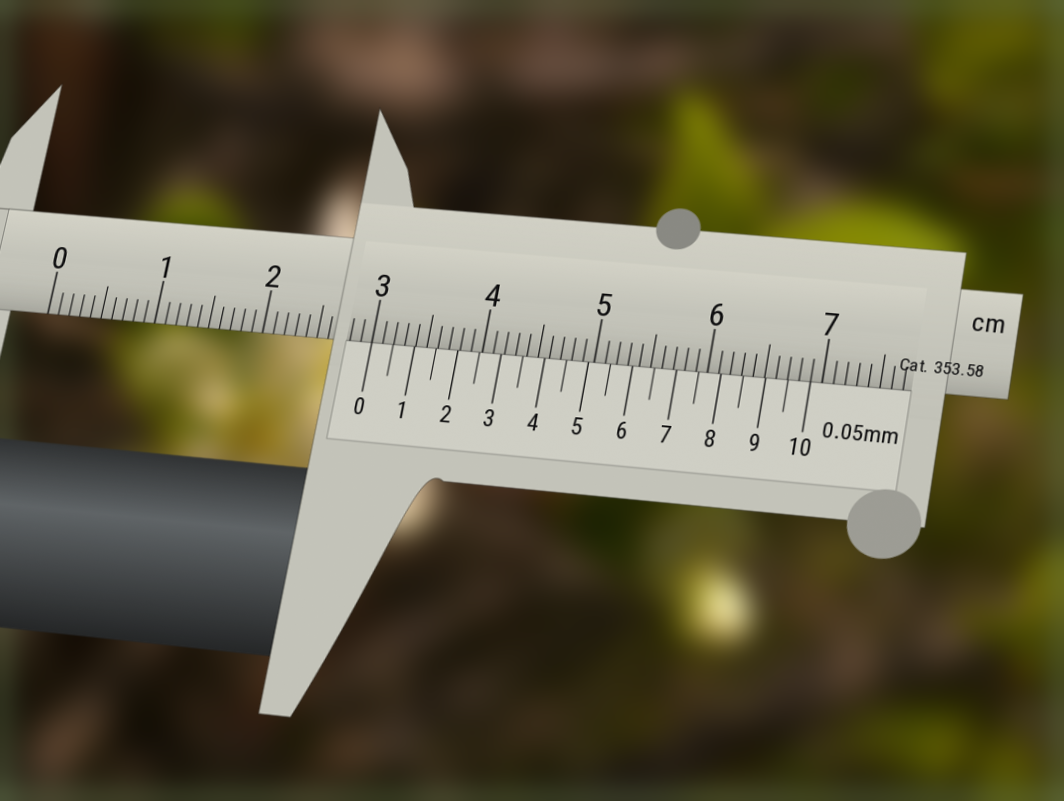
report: 30.0 (mm)
